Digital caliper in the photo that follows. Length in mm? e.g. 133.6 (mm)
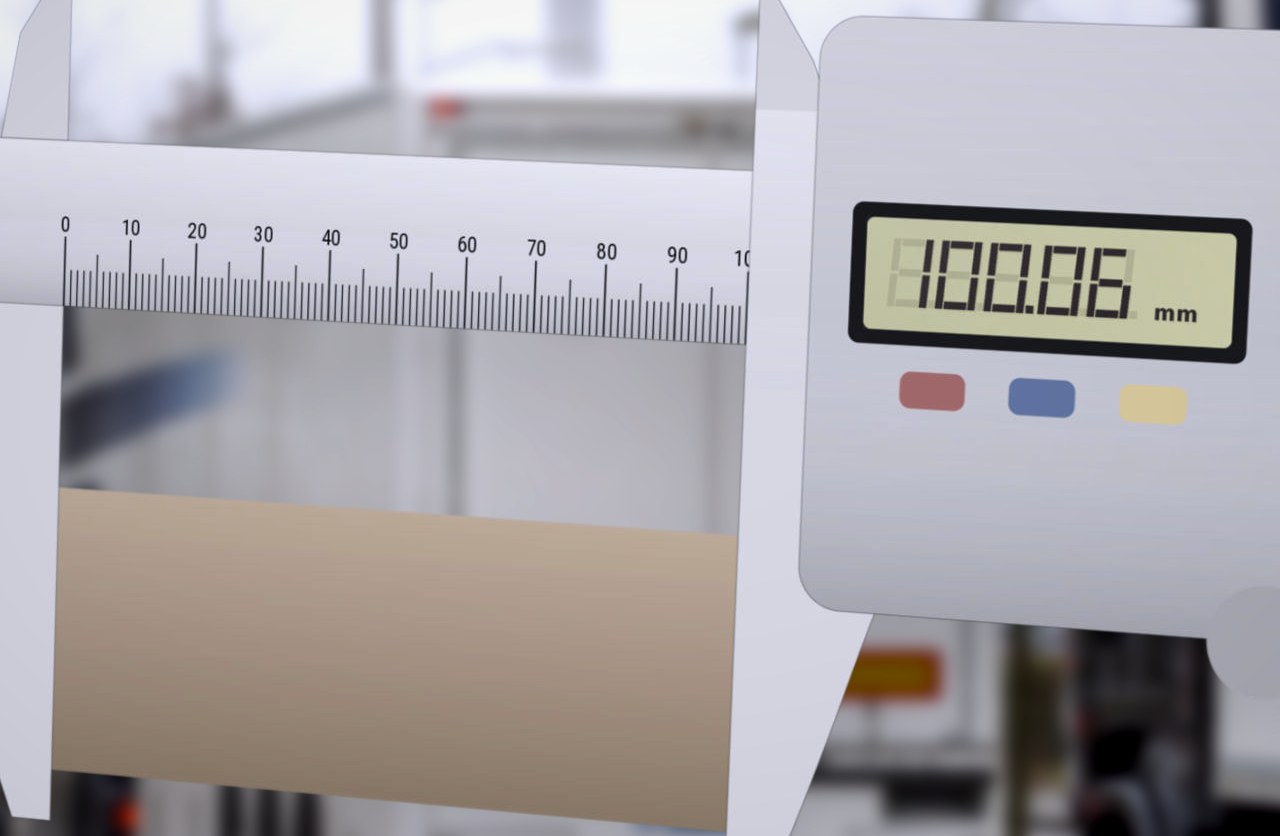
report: 100.06 (mm)
